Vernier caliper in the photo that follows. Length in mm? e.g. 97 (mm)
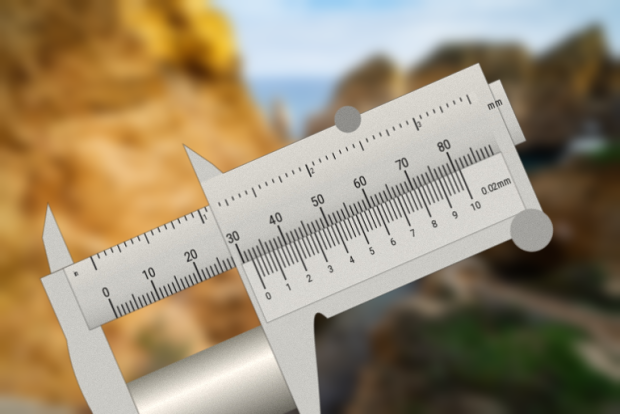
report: 32.0 (mm)
